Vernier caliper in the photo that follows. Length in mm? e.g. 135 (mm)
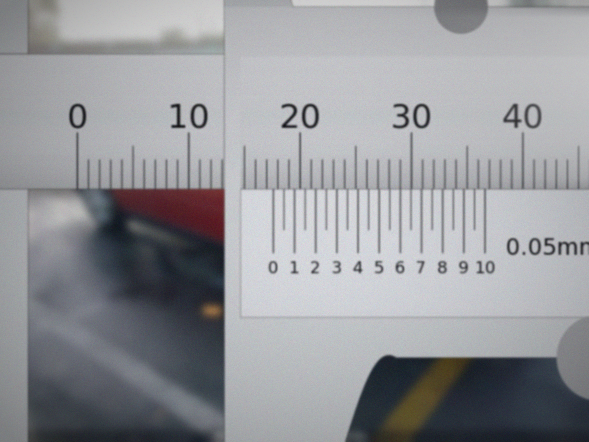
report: 17.6 (mm)
